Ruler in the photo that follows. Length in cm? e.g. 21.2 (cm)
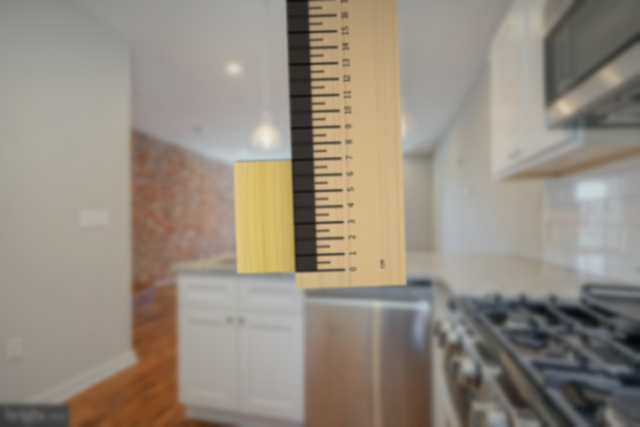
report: 7 (cm)
